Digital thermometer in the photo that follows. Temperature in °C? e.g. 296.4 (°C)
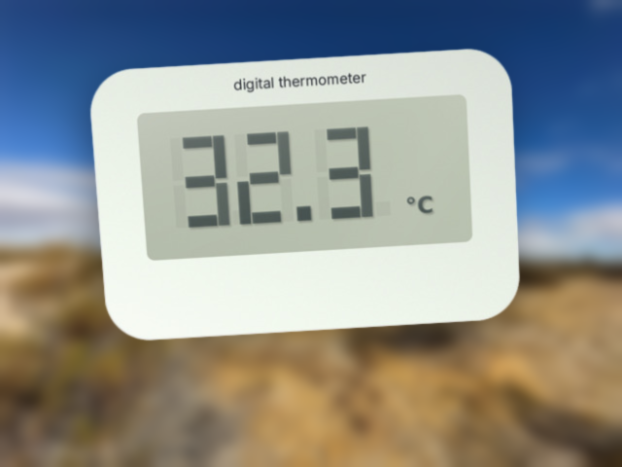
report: 32.3 (°C)
